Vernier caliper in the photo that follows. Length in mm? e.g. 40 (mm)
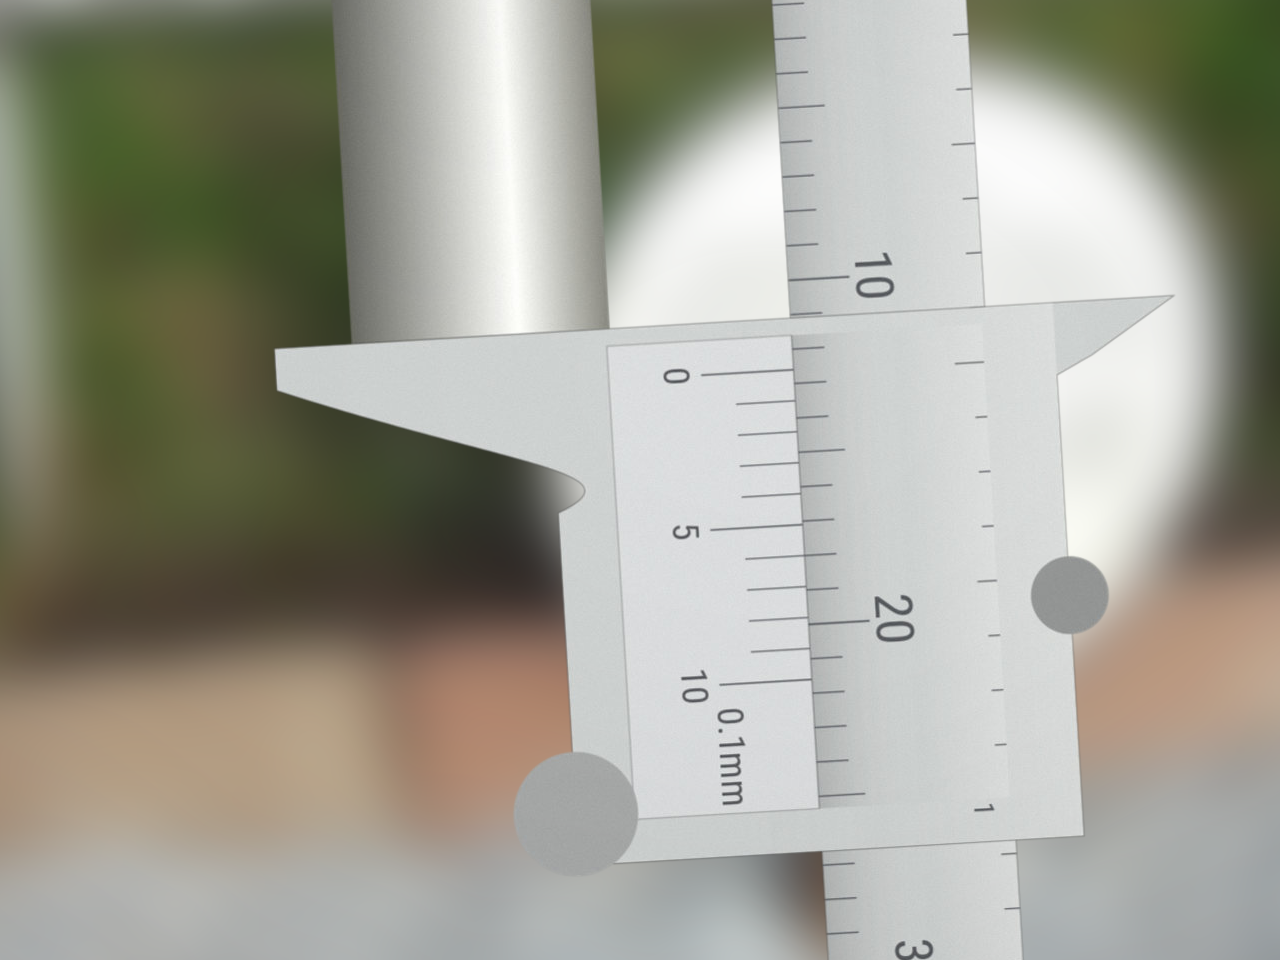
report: 12.6 (mm)
